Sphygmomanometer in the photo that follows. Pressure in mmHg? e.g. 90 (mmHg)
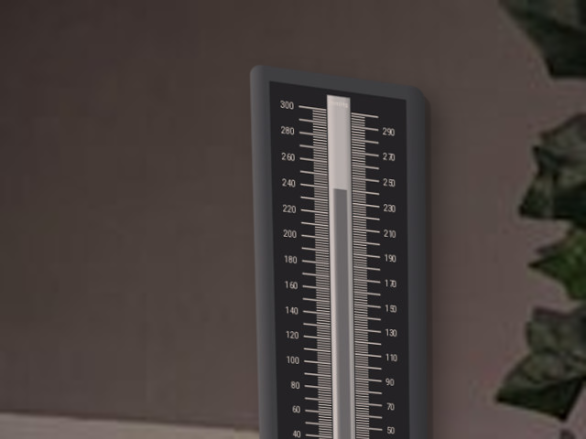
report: 240 (mmHg)
